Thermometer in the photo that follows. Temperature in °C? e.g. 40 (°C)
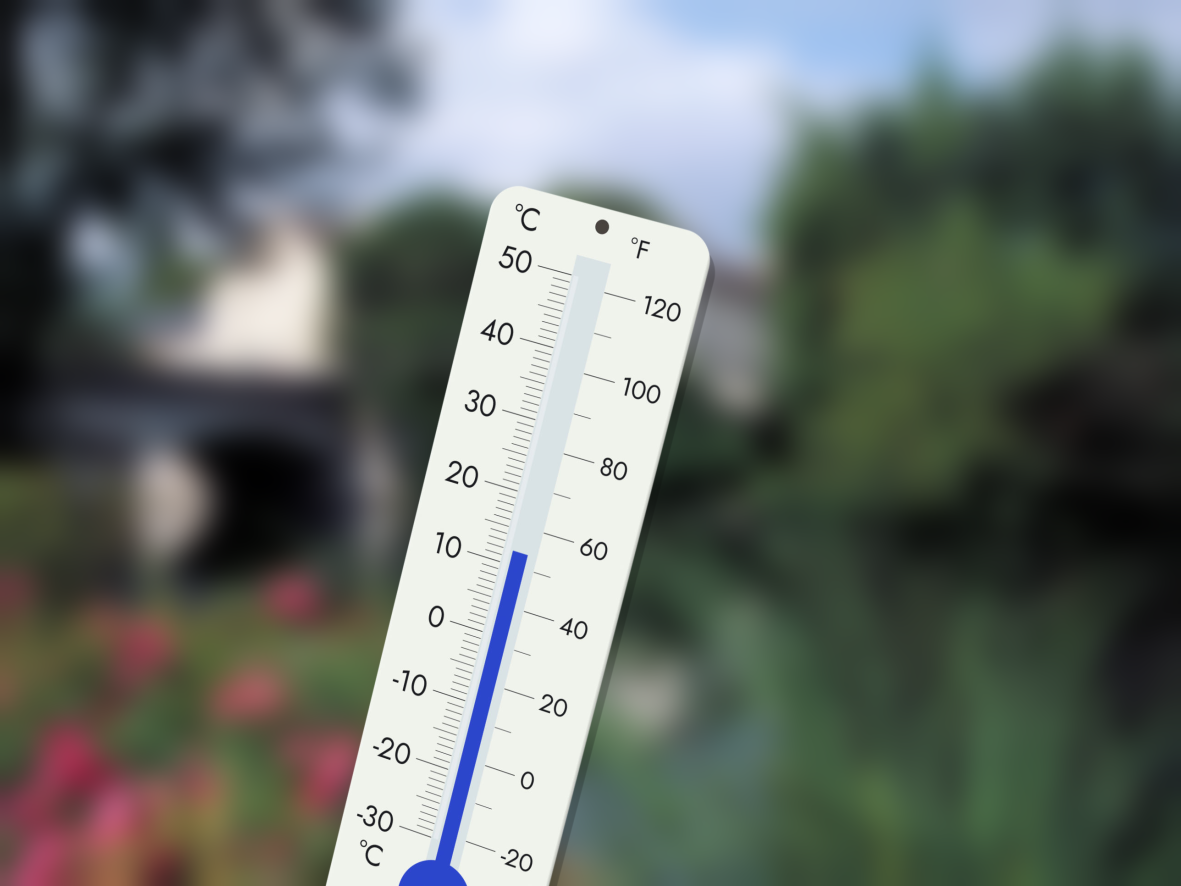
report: 12 (°C)
